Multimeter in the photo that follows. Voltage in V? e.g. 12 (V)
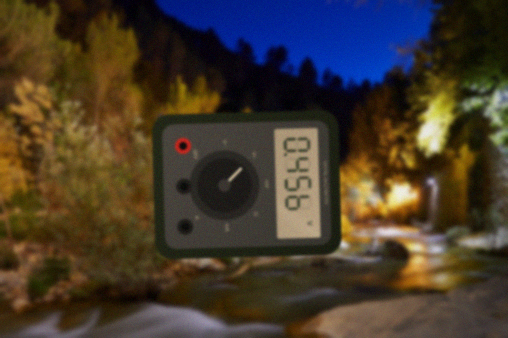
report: 0.456 (V)
